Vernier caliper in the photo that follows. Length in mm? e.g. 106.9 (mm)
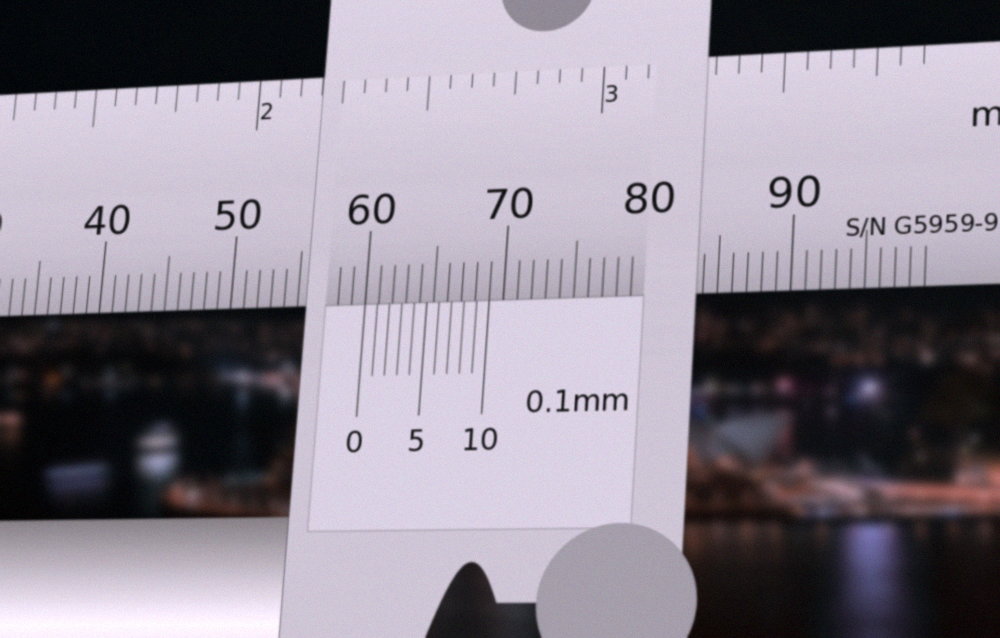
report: 60.0 (mm)
